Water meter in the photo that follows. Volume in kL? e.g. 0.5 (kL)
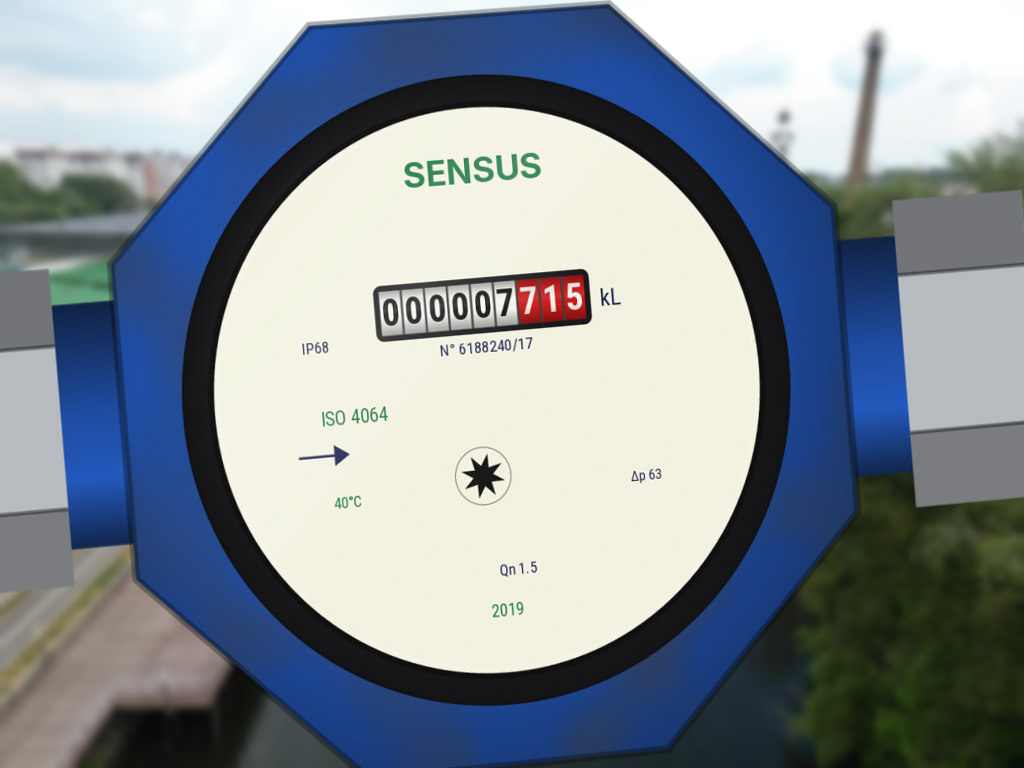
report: 7.715 (kL)
